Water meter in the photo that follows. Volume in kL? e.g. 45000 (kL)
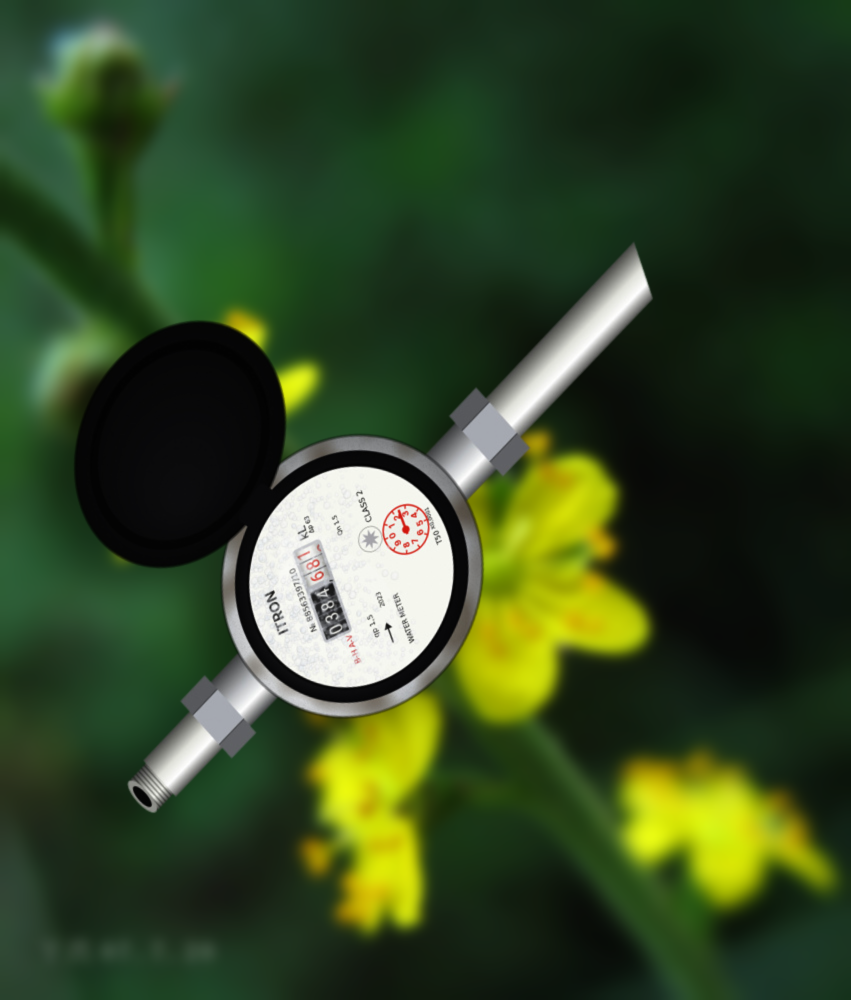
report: 384.6812 (kL)
